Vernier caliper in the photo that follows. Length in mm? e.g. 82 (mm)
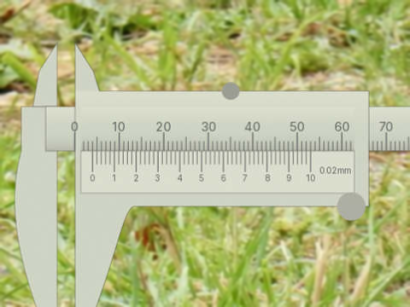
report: 4.0 (mm)
